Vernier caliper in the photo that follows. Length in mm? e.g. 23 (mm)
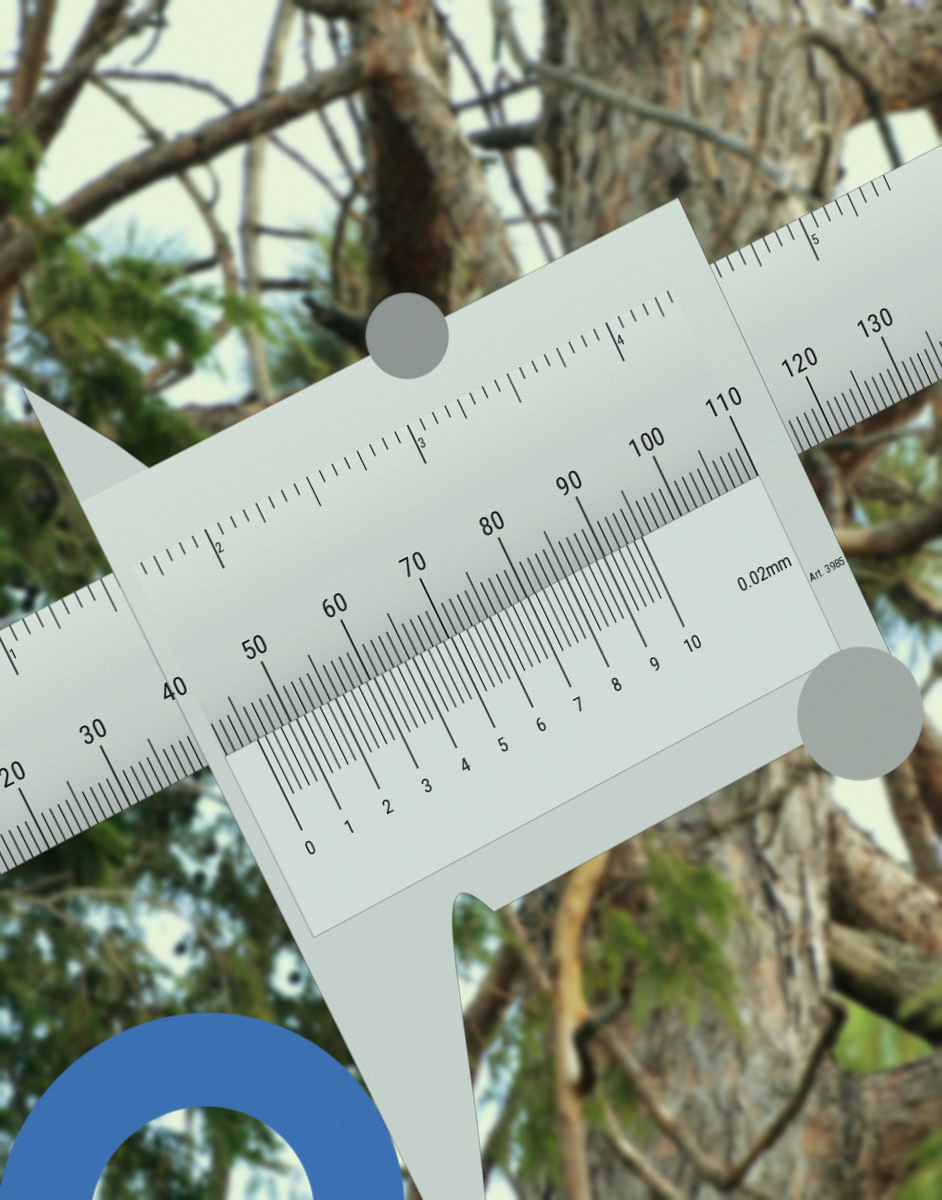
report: 45.8 (mm)
